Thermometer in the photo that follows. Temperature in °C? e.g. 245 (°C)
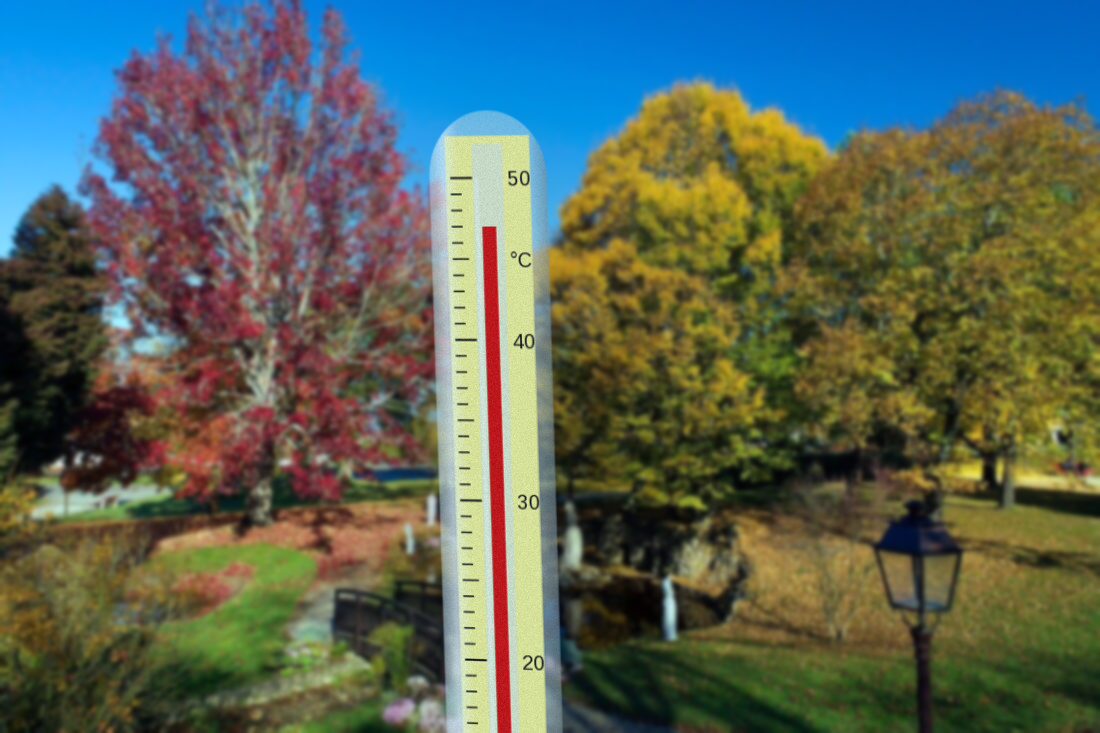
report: 47 (°C)
